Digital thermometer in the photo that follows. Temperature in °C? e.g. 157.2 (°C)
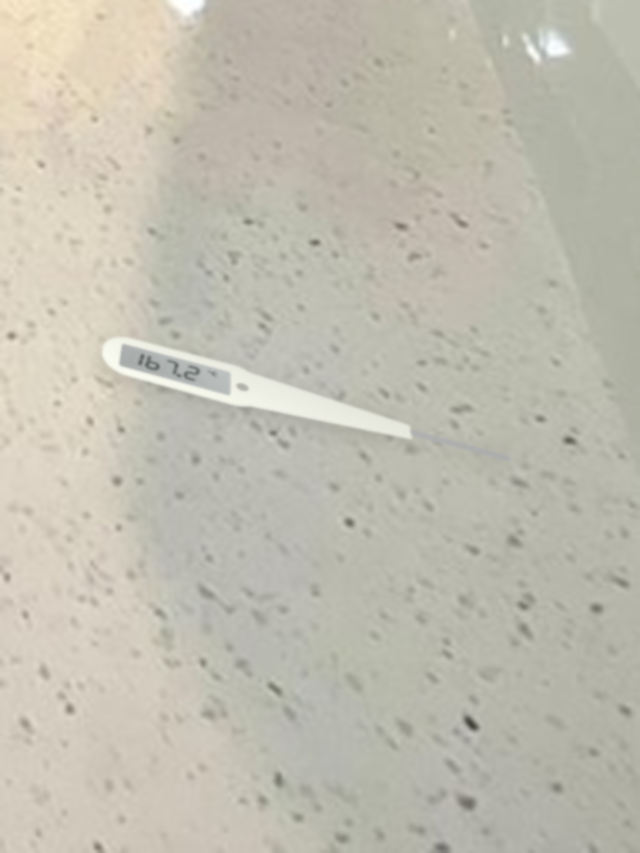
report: 167.2 (°C)
